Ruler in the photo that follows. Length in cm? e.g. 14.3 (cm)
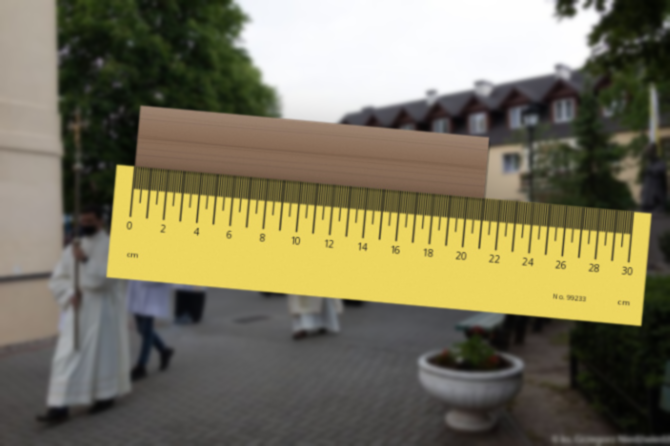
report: 21 (cm)
